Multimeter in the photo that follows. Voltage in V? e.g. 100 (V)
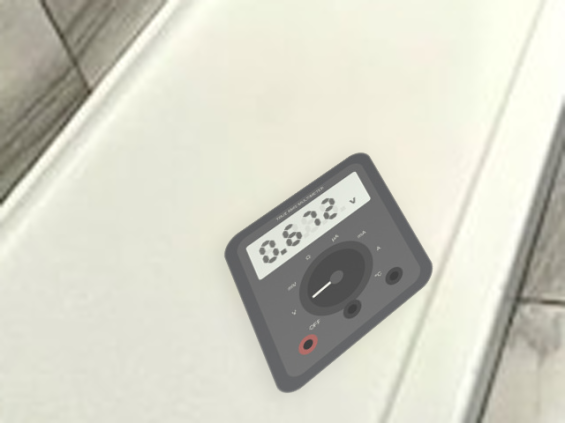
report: 0.672 (V)
